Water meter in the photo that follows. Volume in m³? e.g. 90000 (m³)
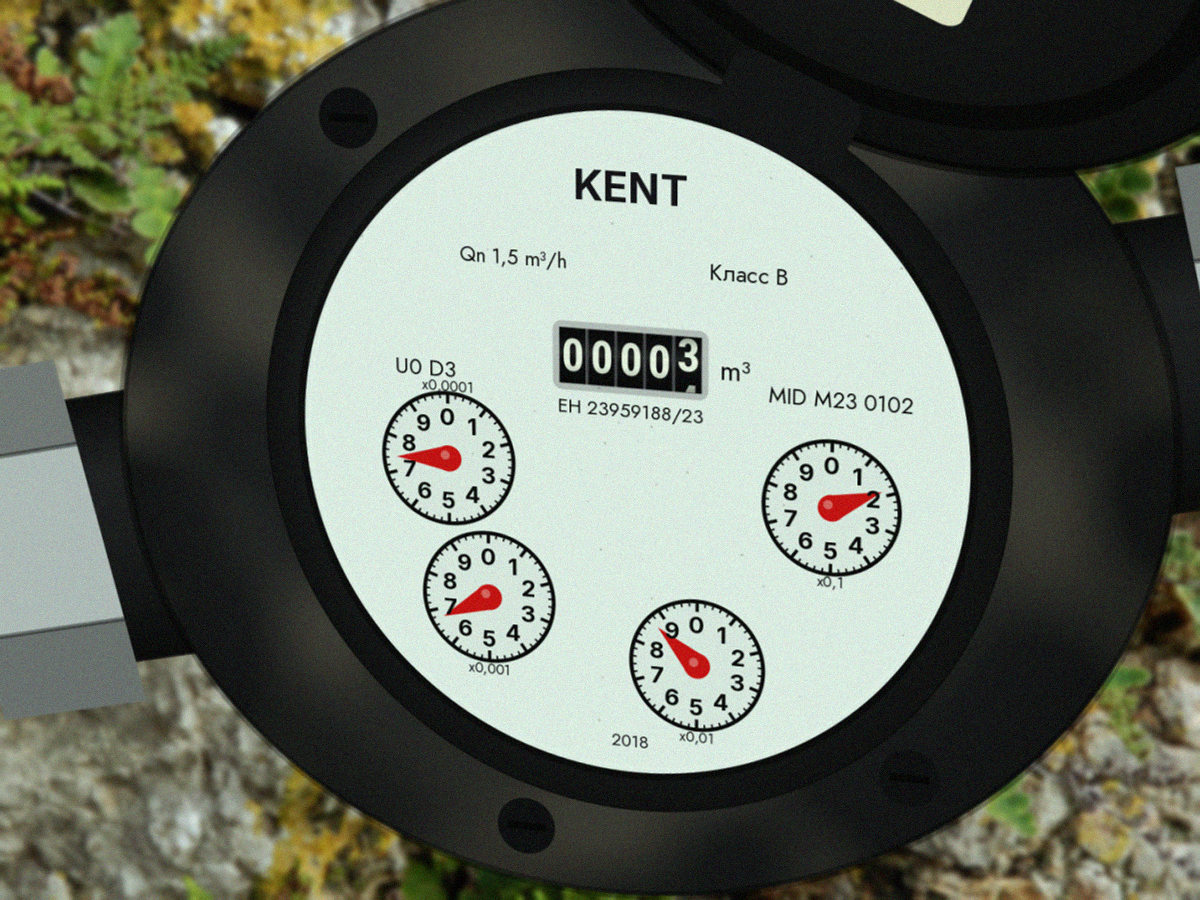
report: 3.1867 (m³)
